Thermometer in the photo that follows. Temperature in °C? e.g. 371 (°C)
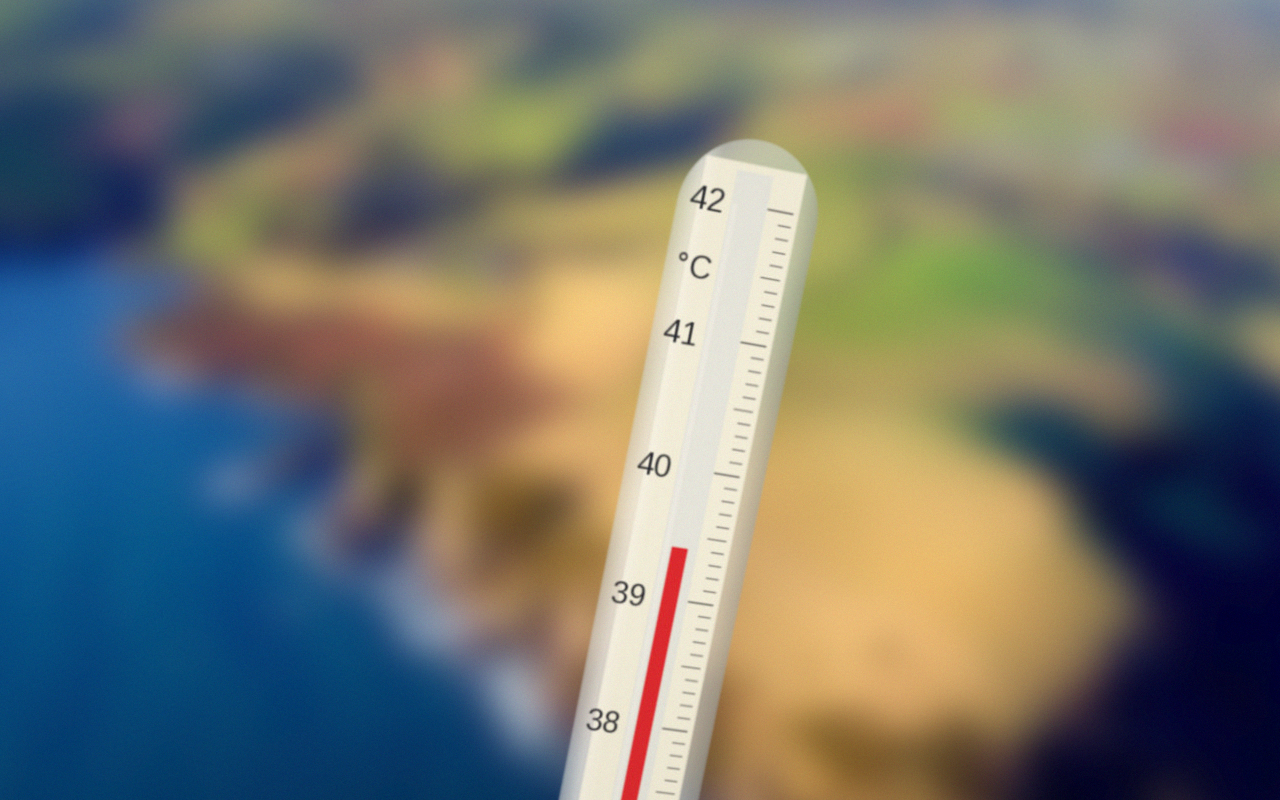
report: 39.4 (°C)
